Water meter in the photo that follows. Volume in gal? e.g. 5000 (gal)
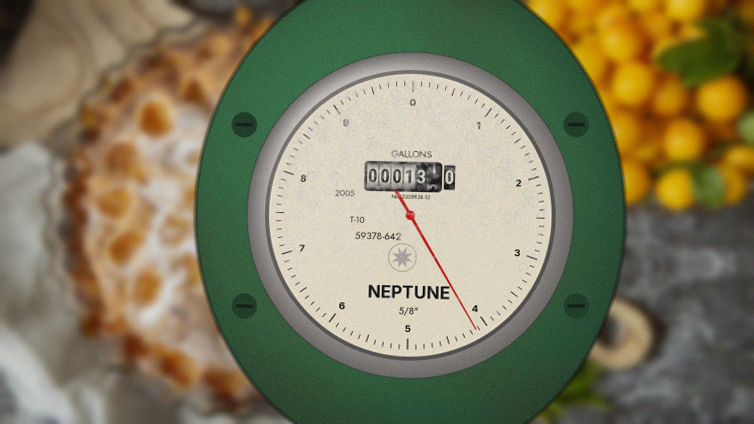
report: 1314.1 (gal)
